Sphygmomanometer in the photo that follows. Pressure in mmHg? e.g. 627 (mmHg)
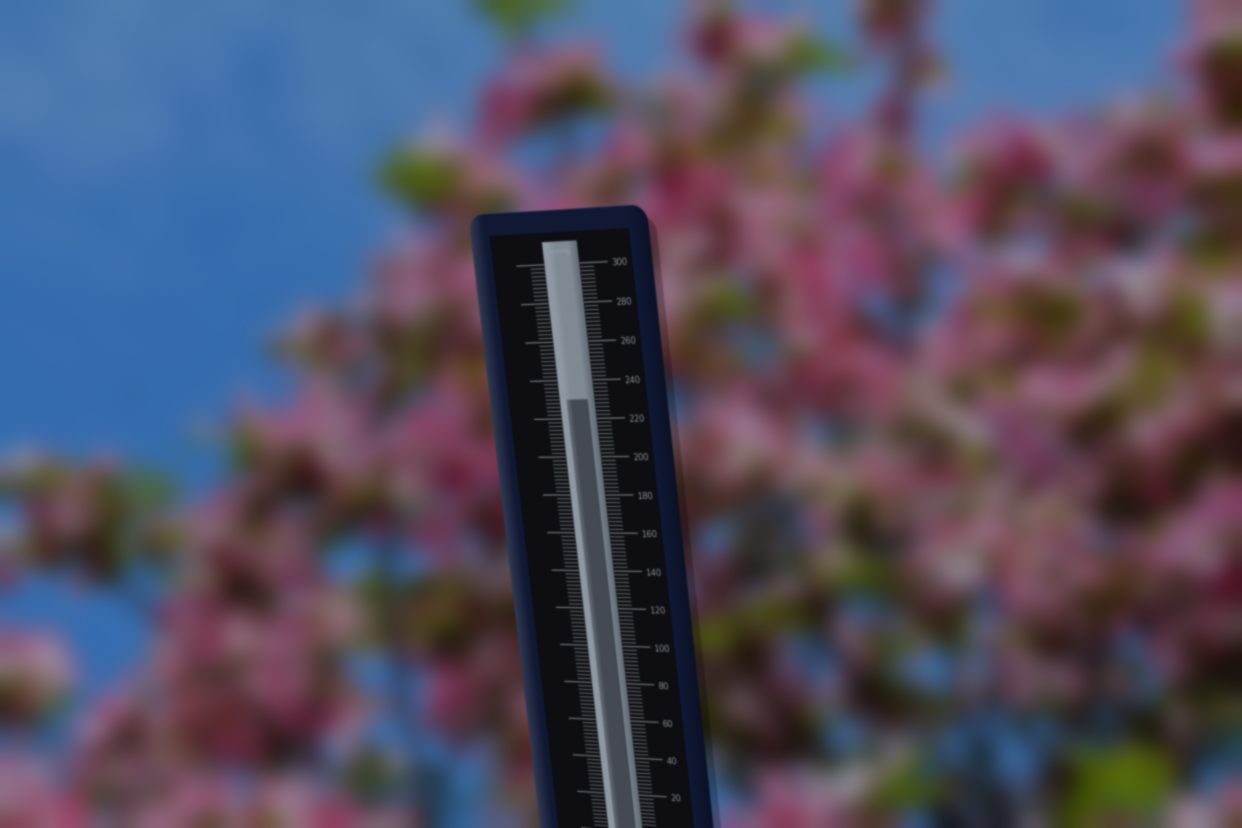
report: 230 (mmHg)
